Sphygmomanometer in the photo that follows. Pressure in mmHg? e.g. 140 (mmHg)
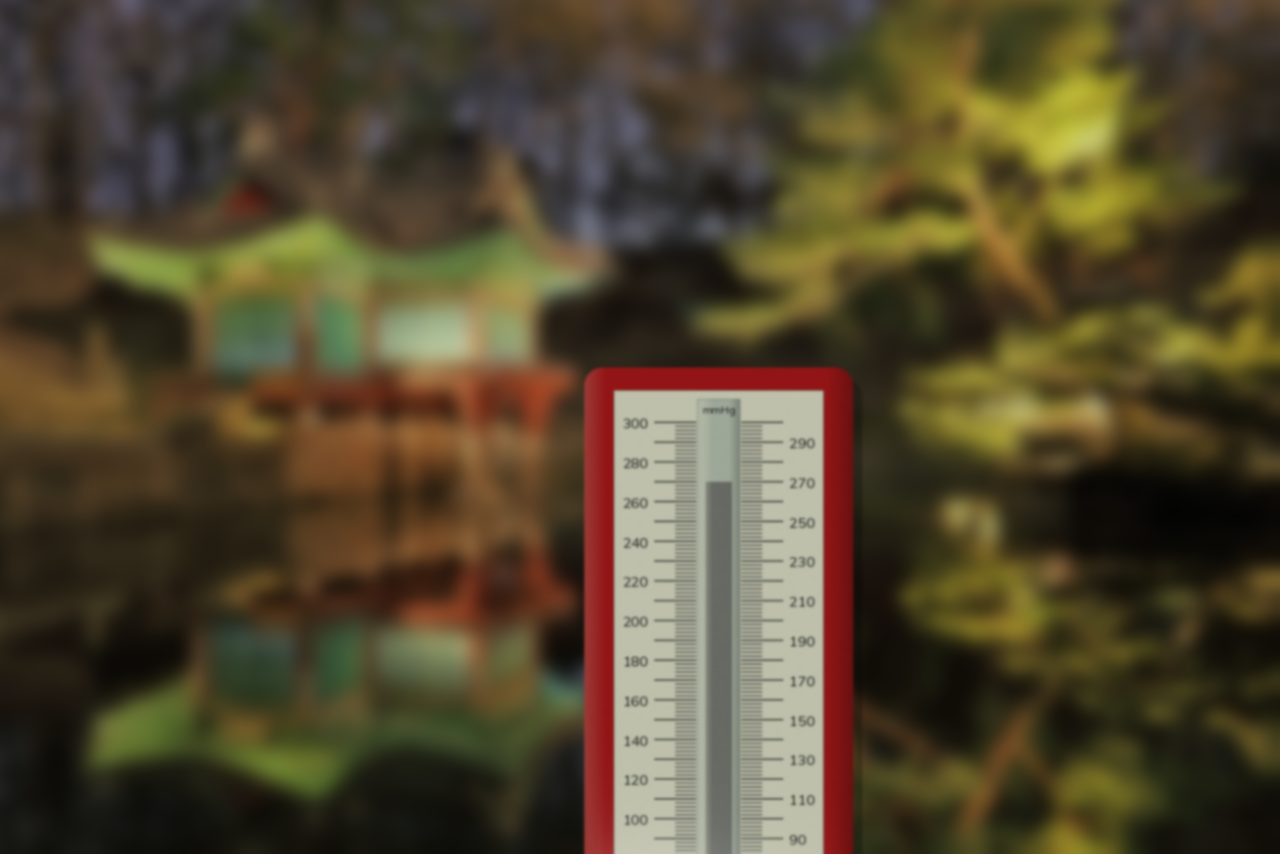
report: 270 (mmHg)
